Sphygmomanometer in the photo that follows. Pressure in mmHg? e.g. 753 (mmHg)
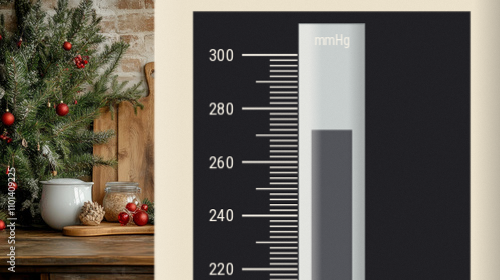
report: 272 (mmHg)
